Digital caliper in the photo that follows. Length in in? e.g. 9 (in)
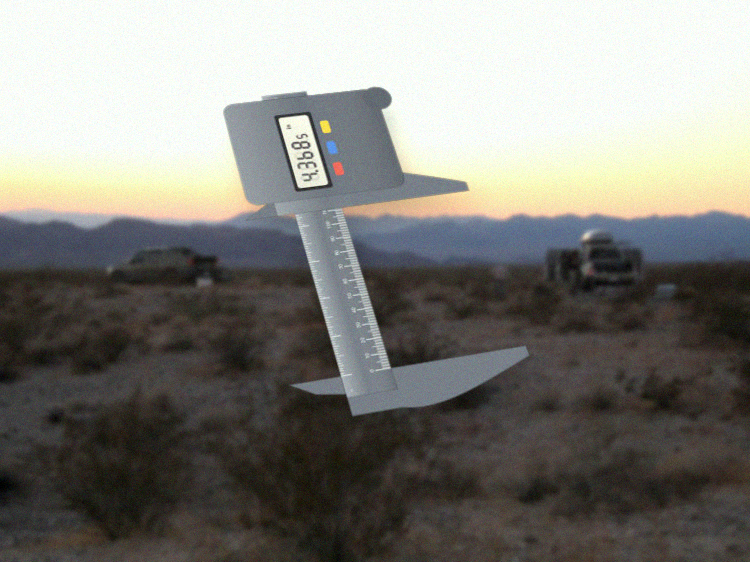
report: 4.3685 (in)
